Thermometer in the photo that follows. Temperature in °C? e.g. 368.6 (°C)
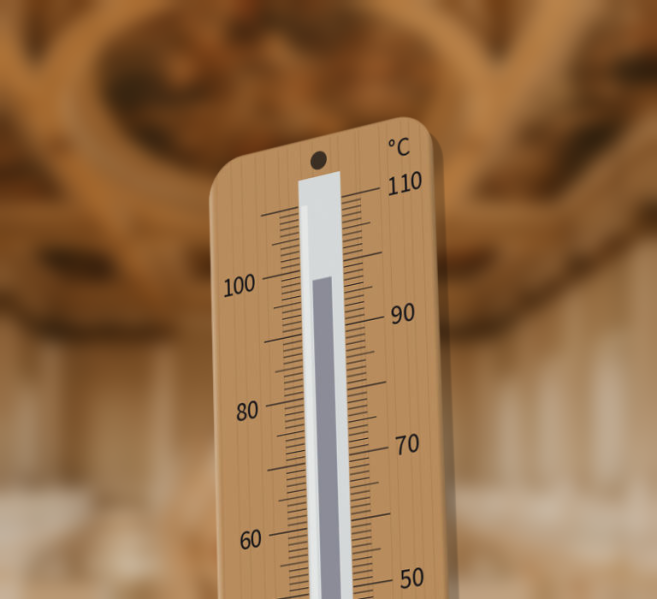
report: 98 (°C)
